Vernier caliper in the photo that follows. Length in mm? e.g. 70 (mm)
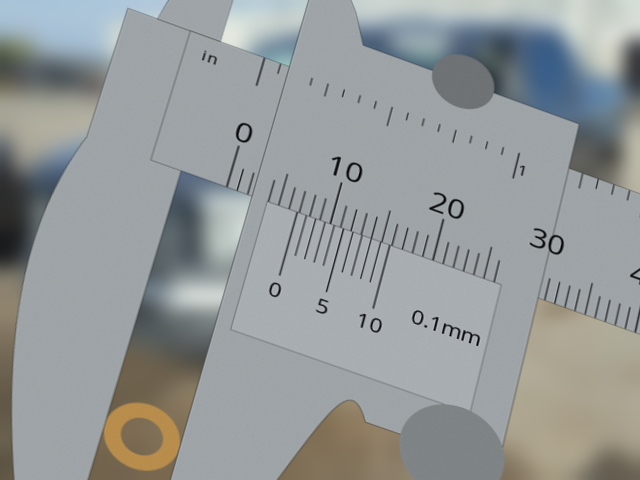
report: 6.8 (mm)
